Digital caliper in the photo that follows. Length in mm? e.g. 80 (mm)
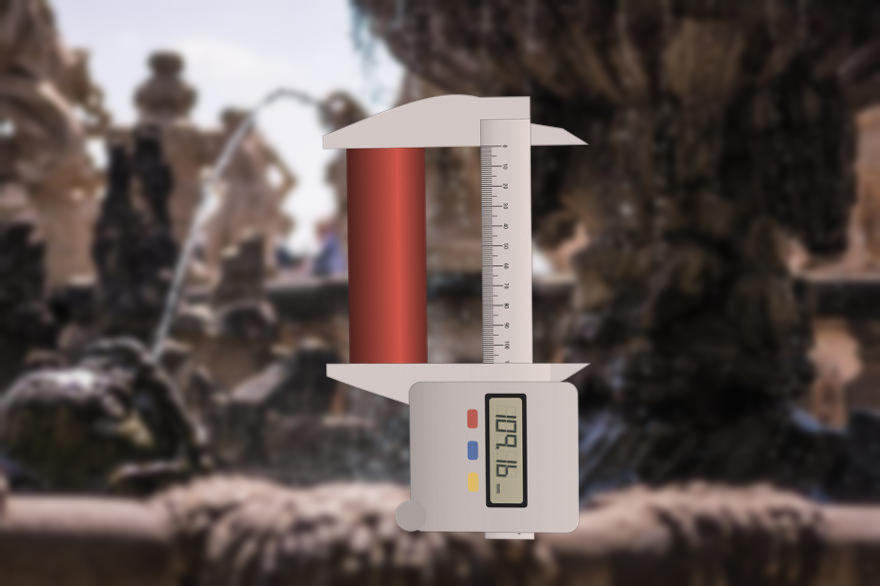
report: 109.16 (mm)
